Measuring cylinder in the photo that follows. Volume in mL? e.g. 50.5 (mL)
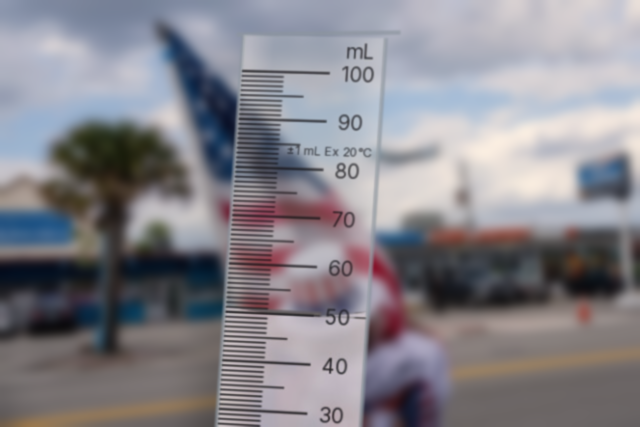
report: 50 (mL)
